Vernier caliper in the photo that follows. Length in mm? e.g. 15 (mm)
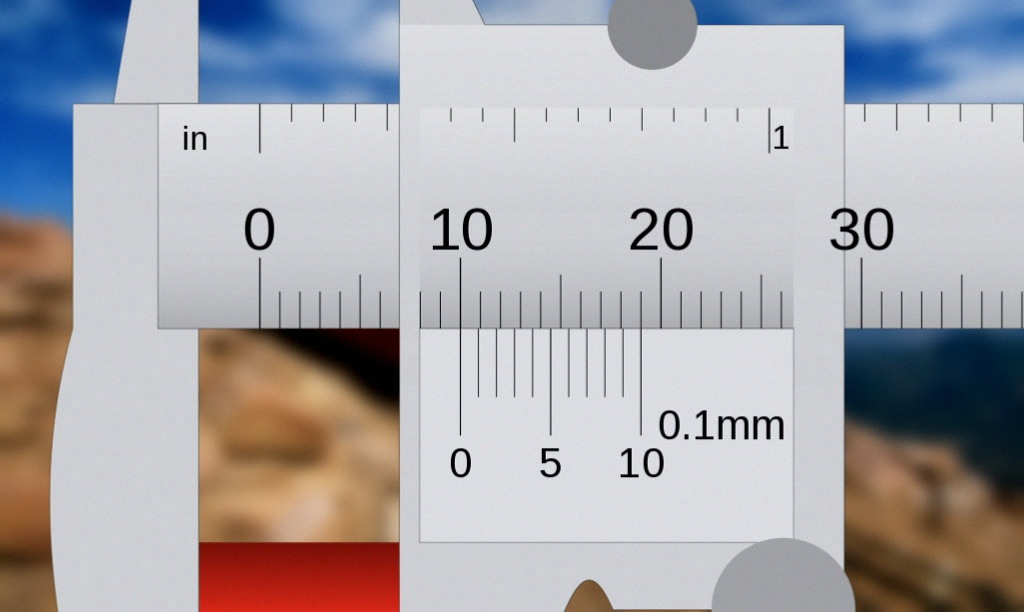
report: 10.0 (mm)
